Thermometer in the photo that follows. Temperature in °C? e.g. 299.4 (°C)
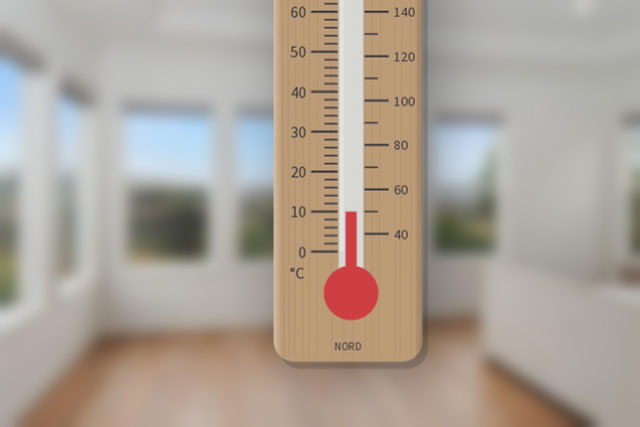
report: 10 (°C)
